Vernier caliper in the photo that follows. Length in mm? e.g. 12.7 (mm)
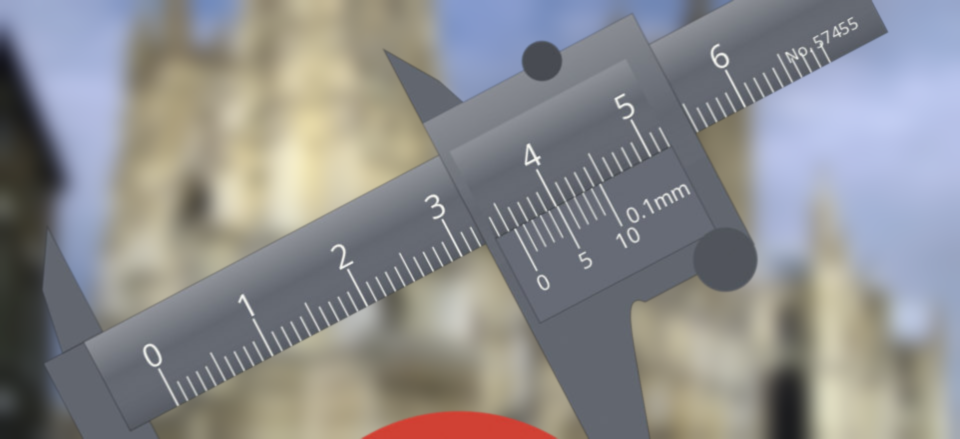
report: 35.6 (mm)
